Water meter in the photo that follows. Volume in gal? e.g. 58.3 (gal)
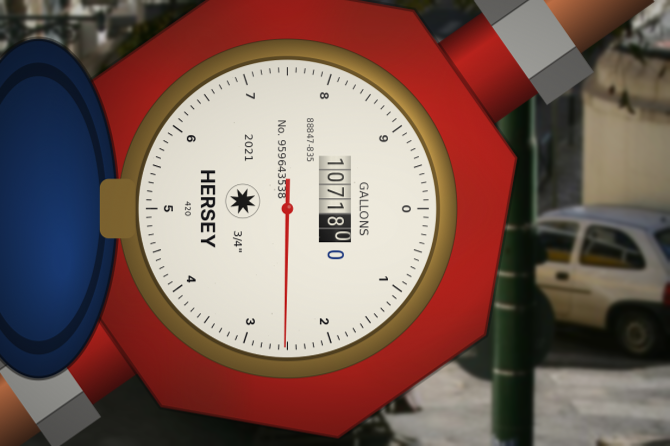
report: 1071802.5 (gal)
